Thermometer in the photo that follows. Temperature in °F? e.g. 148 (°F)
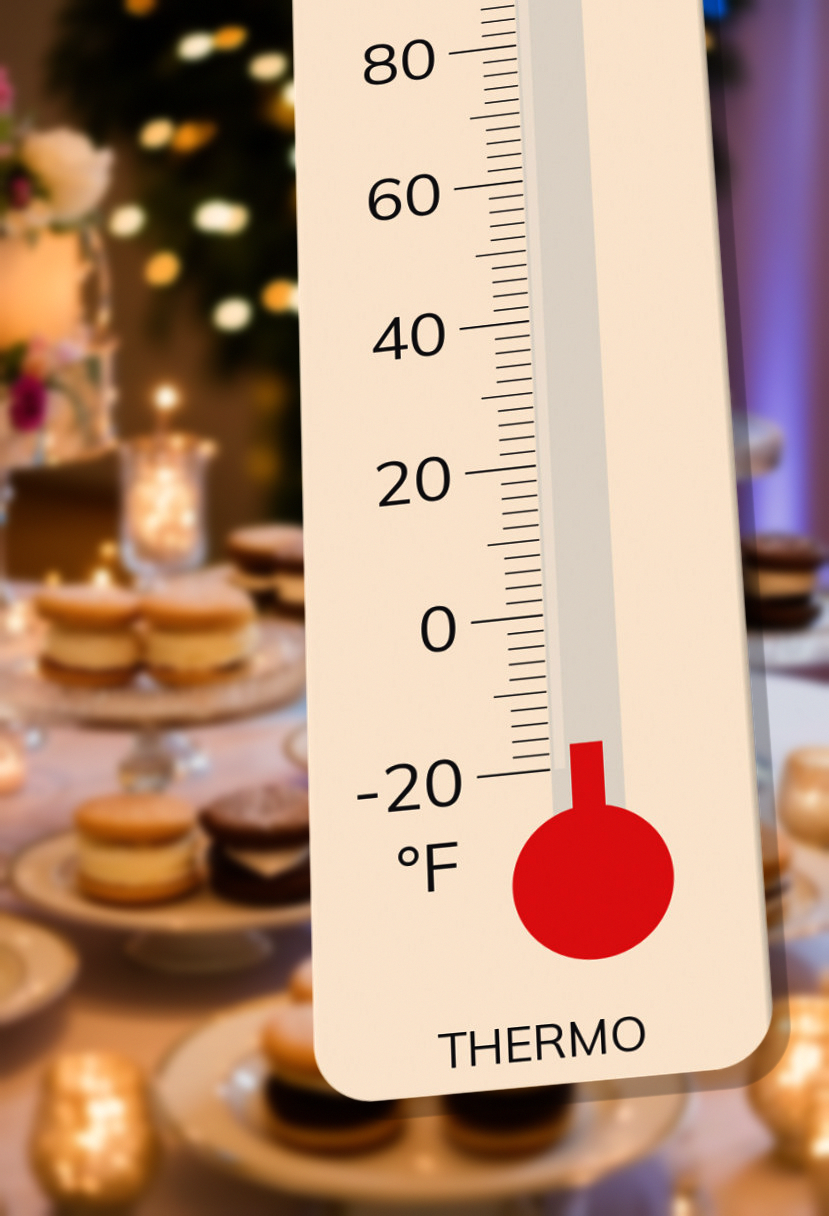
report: -17 (°F)
